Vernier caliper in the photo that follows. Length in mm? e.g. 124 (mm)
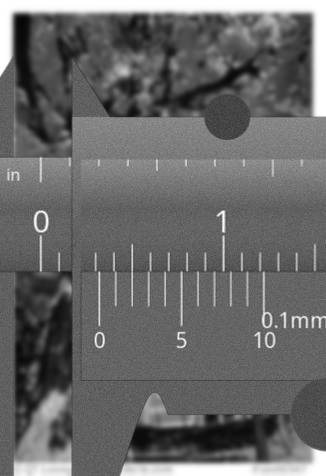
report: 3.2 (mm)
